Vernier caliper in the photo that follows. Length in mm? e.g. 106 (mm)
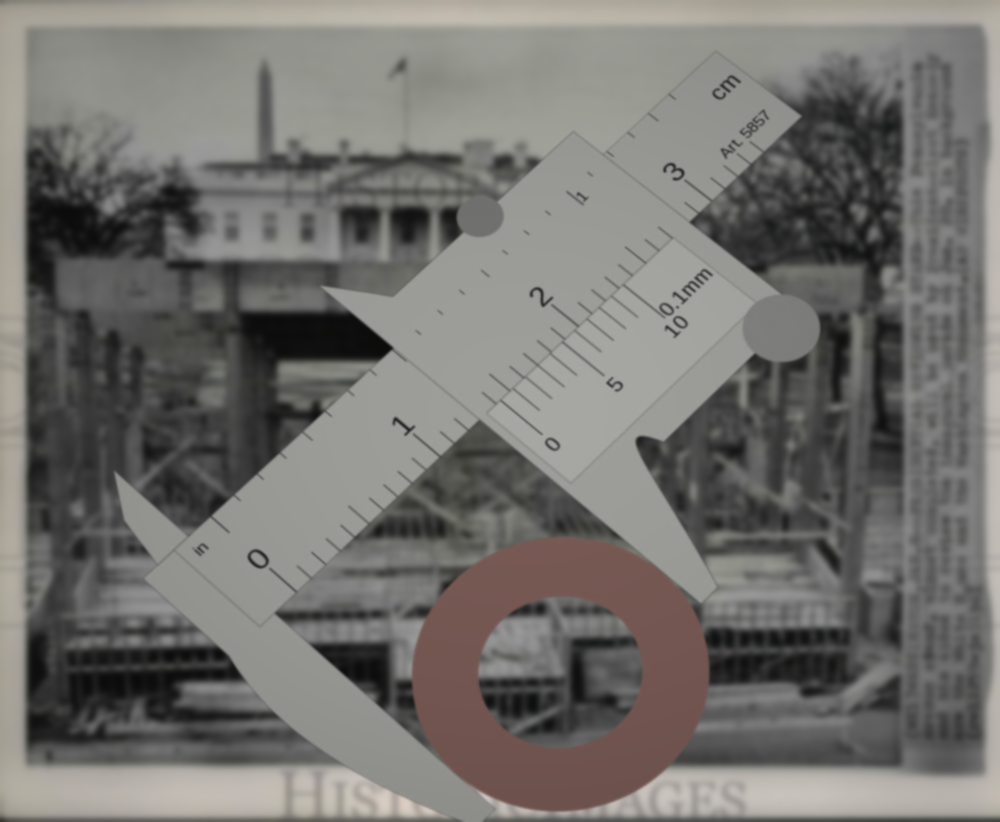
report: 14.3 (mm)
